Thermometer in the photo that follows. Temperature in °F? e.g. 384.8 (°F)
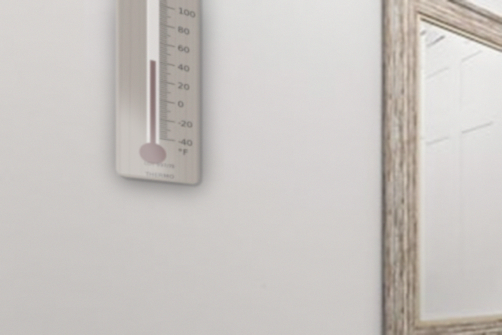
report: 40 (°F)
